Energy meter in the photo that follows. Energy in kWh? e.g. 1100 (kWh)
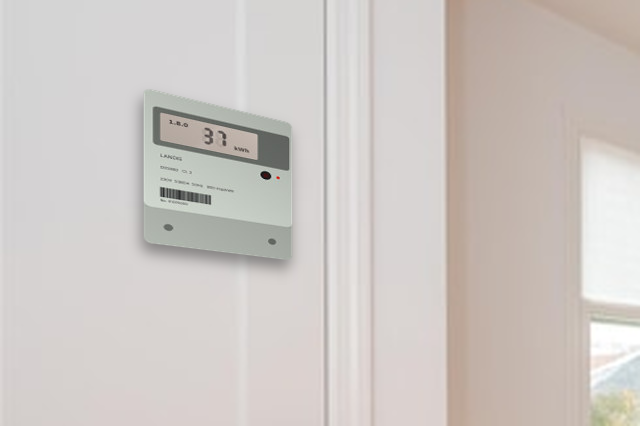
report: 37 (kWh)
